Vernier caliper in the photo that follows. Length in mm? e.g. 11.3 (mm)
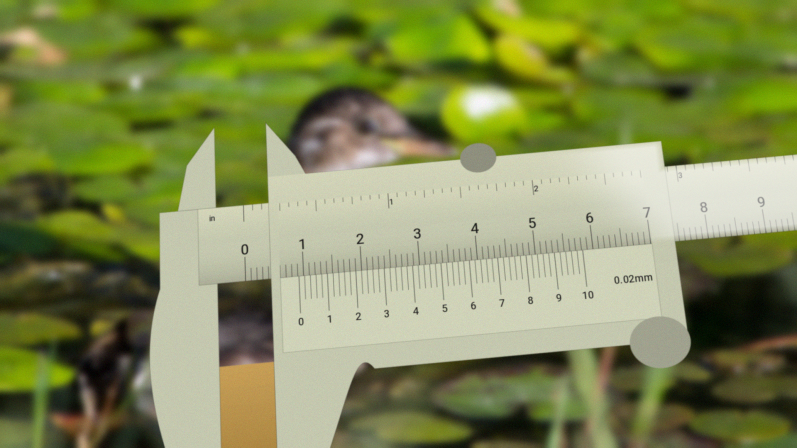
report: 9.2 (mm)
